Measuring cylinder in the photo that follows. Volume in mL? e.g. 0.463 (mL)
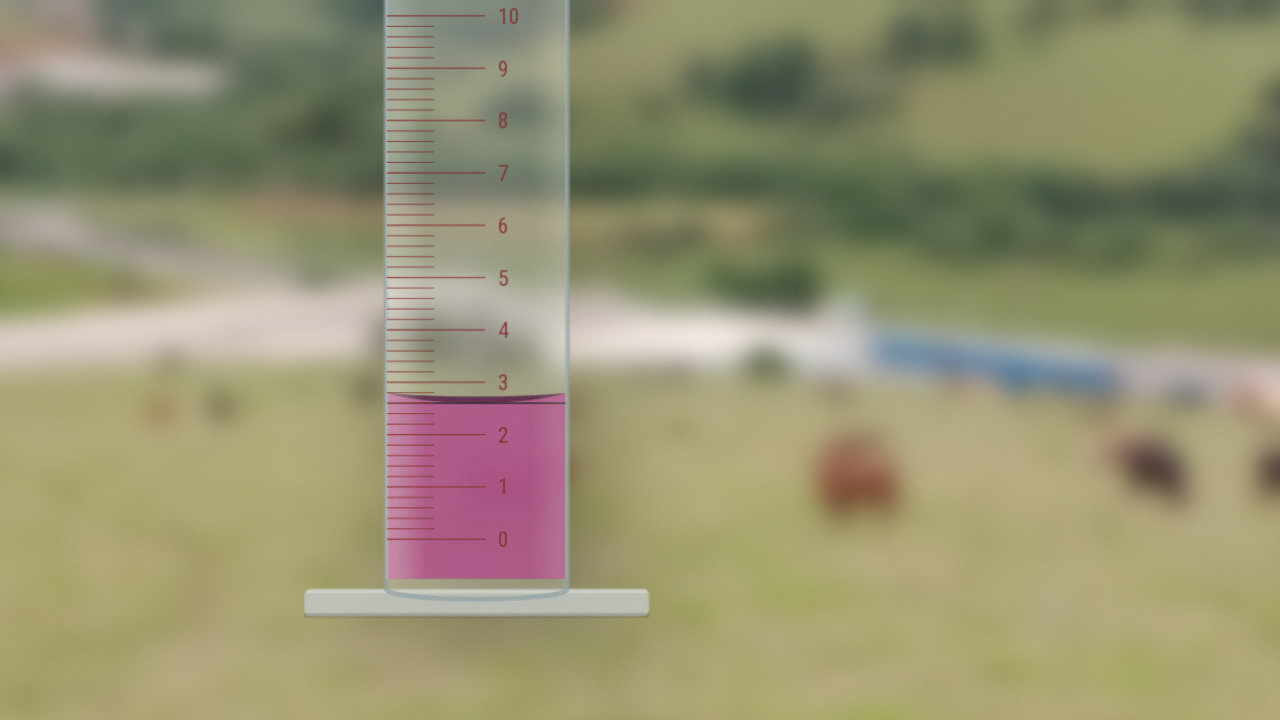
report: 2.6 (mL)
